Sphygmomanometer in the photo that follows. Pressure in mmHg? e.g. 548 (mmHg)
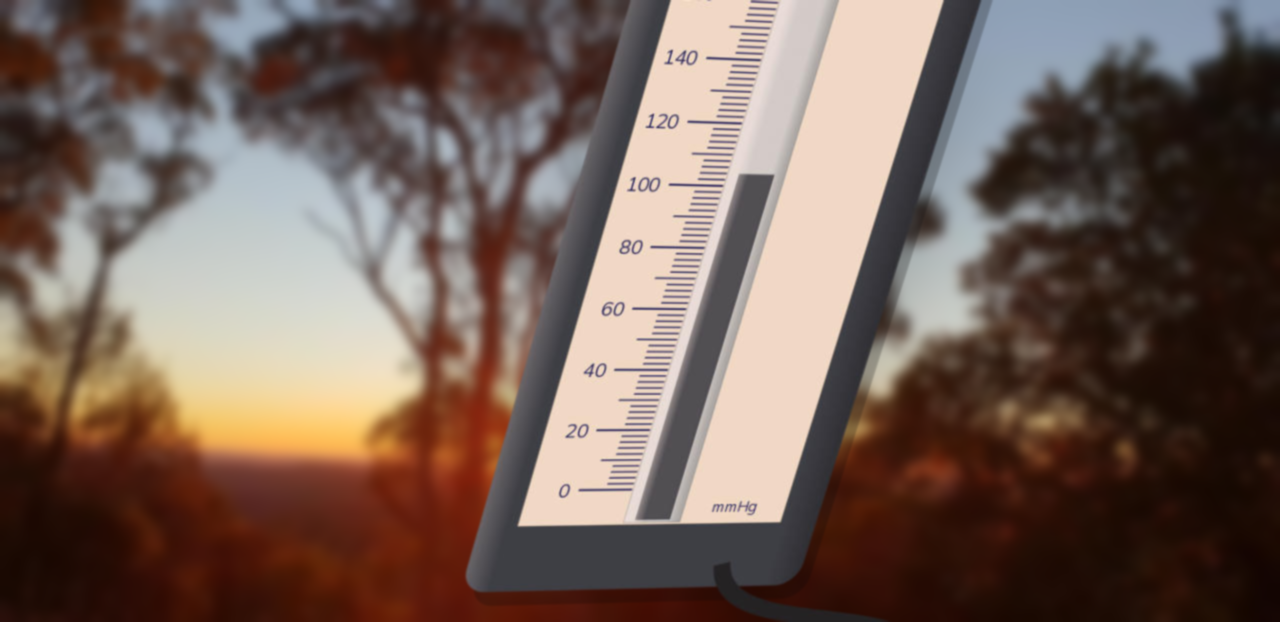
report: 104 (mmHg)
